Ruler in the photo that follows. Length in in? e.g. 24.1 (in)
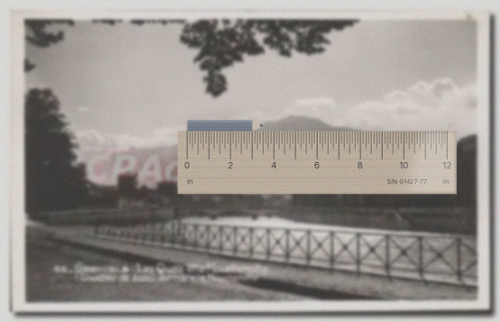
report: 3.5 (in)
